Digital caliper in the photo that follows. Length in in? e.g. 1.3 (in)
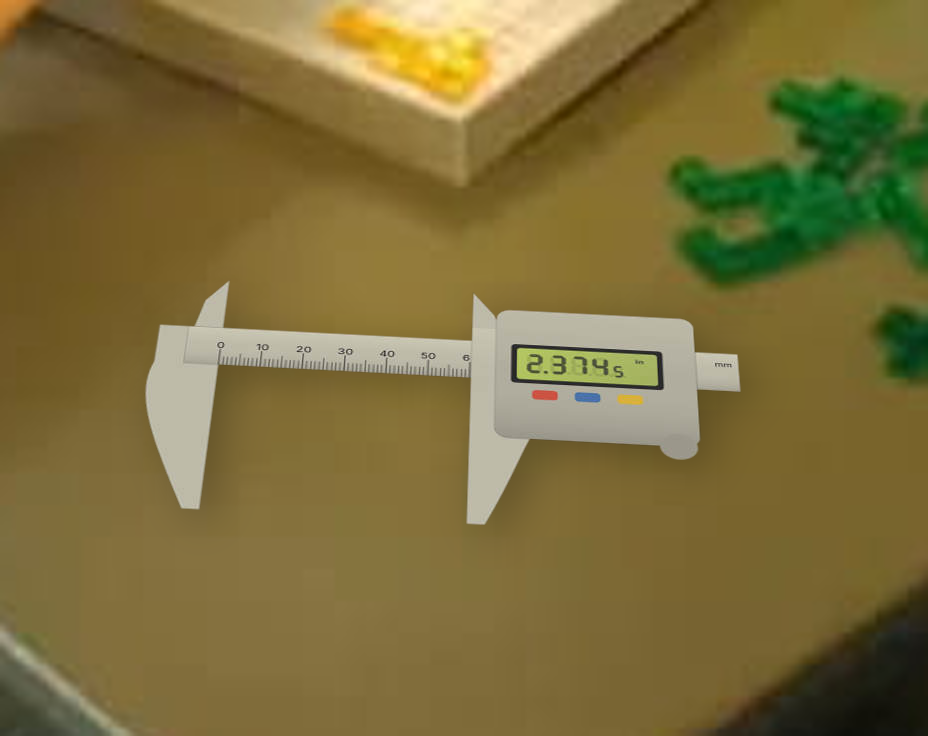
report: 2.3745 (in)
